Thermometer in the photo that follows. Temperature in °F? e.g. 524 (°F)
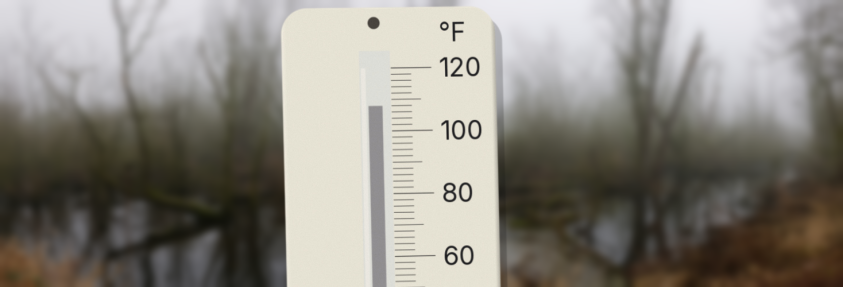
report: 108 (°F)
